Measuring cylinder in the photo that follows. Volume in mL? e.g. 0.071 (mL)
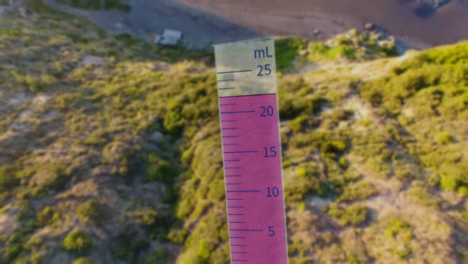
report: 22 (mL)
